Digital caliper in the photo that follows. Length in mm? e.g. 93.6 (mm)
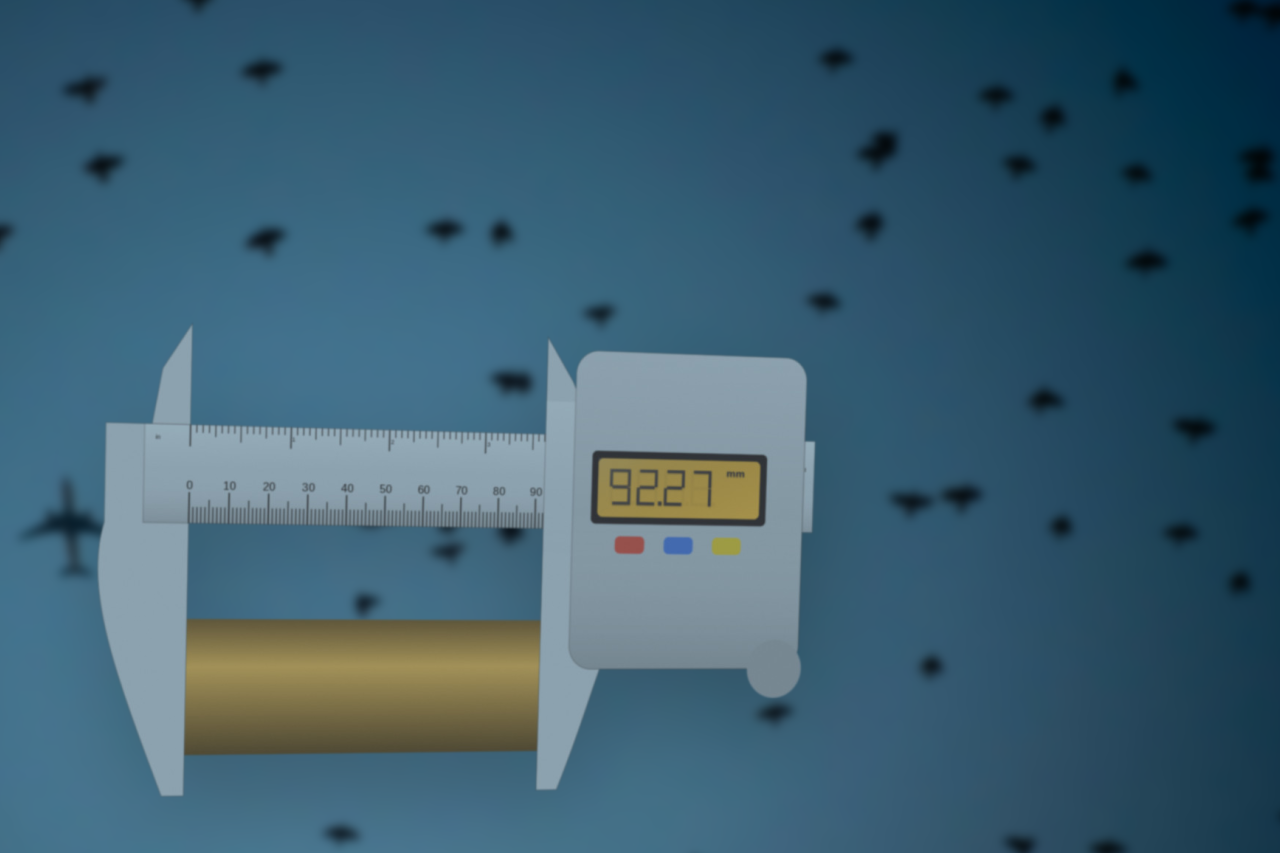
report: 92.27 (mm)
